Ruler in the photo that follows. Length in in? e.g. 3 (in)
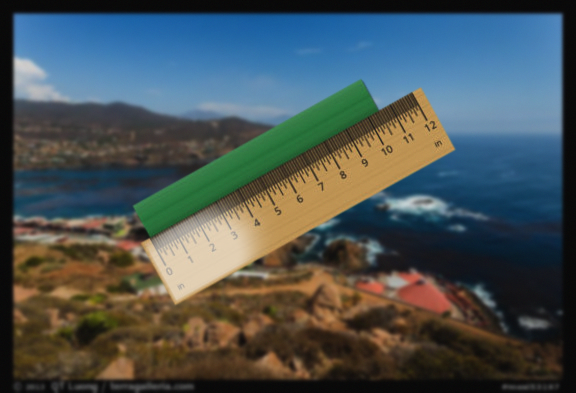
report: 10.5 (in)
